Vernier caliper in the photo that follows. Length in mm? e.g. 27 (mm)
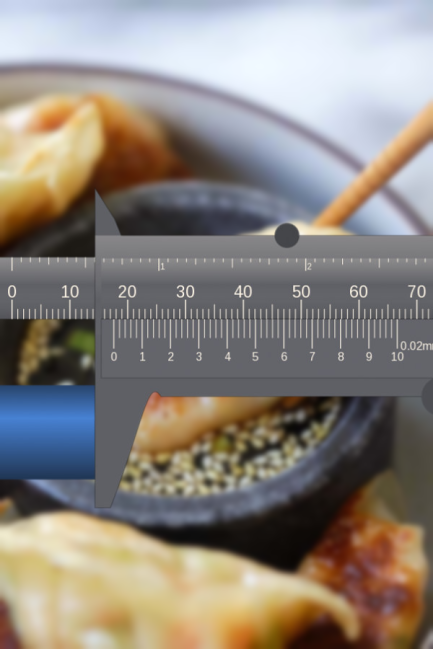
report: 17.6 (mm)
